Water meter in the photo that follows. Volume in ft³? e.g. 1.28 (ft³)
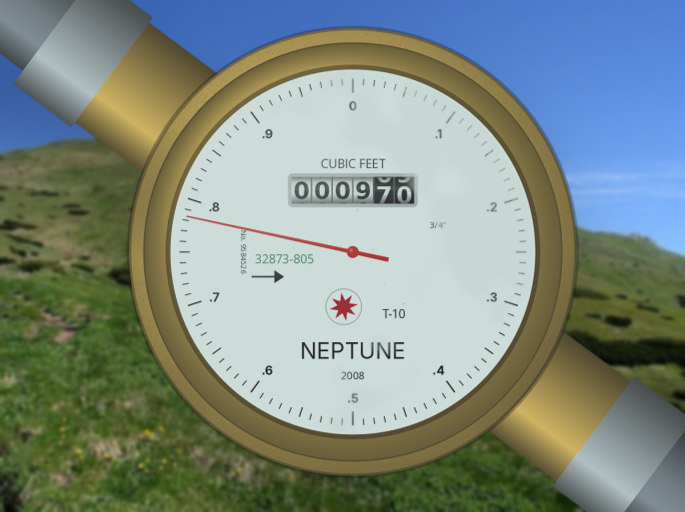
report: 969.78 (ft³)
